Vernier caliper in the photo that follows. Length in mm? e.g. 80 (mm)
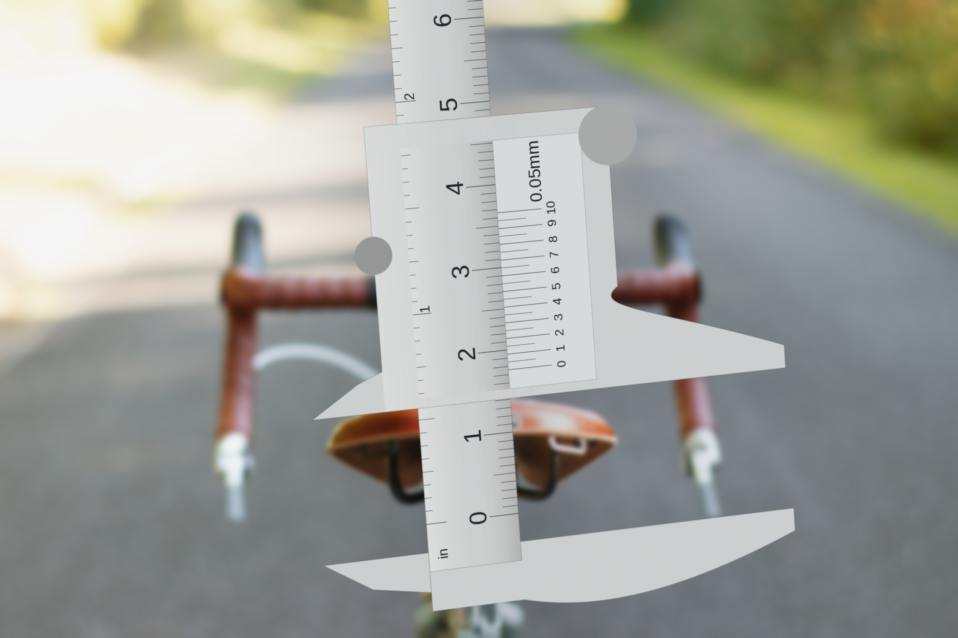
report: 17.6 (mm)
